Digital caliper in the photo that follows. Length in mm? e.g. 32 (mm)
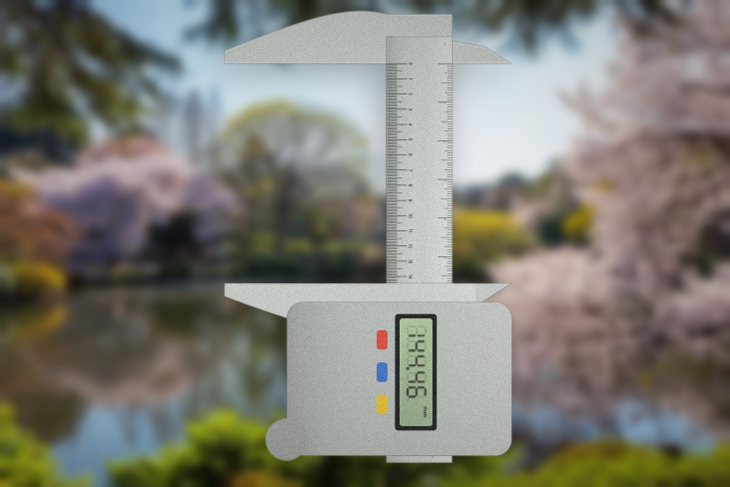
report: 144.46 (mm)
